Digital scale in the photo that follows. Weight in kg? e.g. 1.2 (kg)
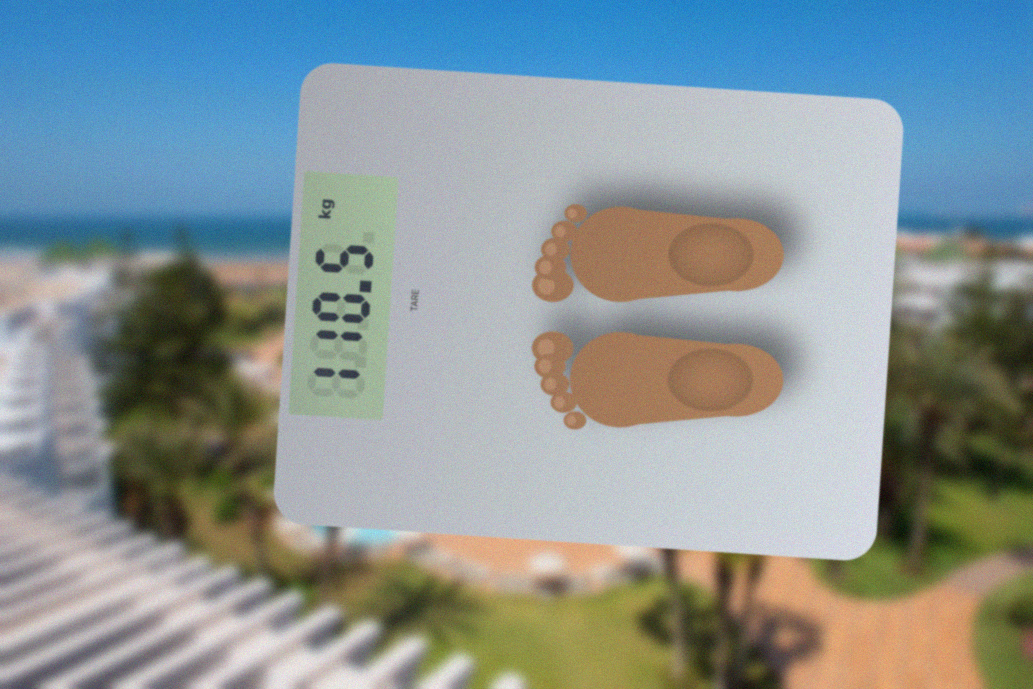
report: 110.5 (kg)
